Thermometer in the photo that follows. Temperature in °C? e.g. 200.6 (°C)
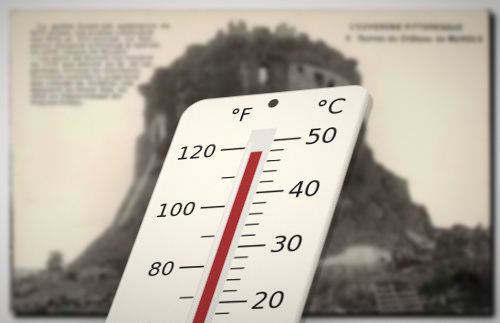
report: 48 (°C)
